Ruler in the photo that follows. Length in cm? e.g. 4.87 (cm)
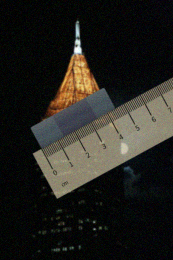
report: 4.5 (cm)
